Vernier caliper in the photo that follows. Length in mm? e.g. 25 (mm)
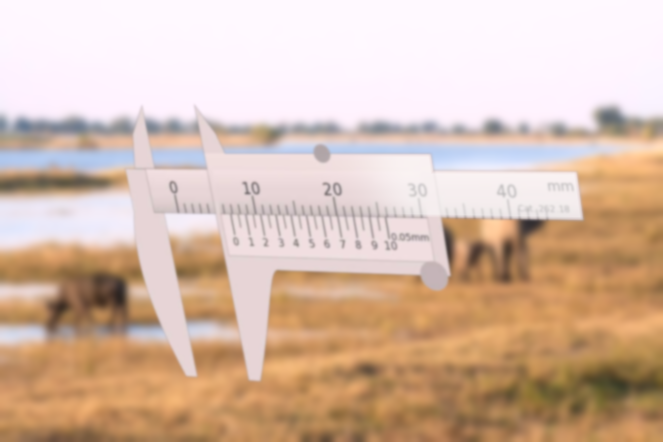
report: 6.8 (mm)
